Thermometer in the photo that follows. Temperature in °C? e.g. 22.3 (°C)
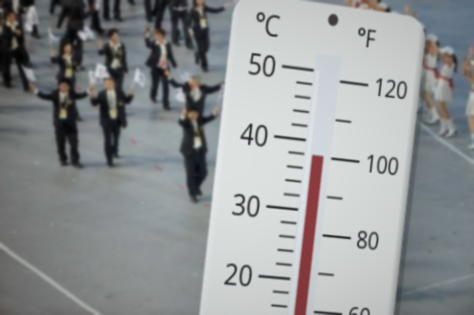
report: 38 (°C)
